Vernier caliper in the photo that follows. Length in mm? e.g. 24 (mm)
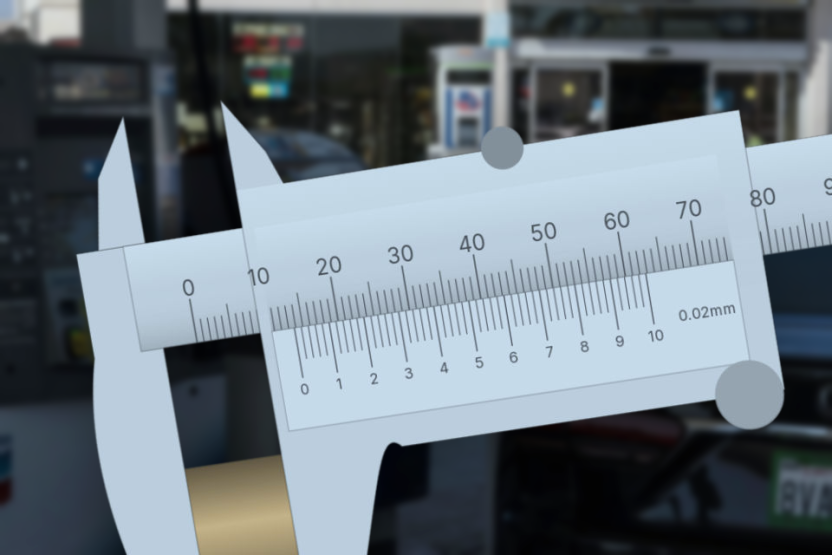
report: 13.8 (mm)
